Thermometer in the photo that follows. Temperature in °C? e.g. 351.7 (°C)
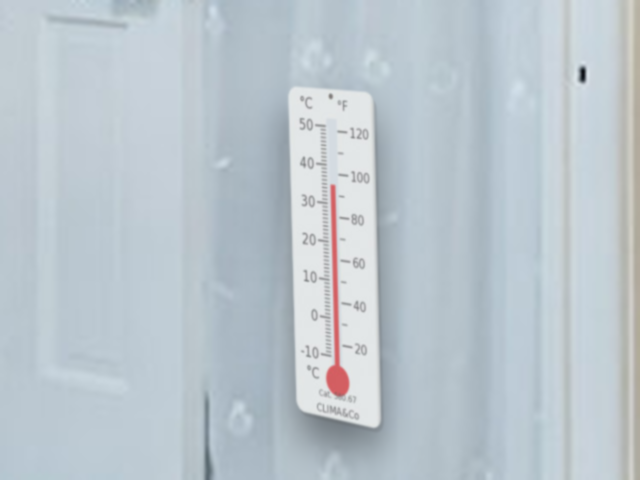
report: 35 (°C)
